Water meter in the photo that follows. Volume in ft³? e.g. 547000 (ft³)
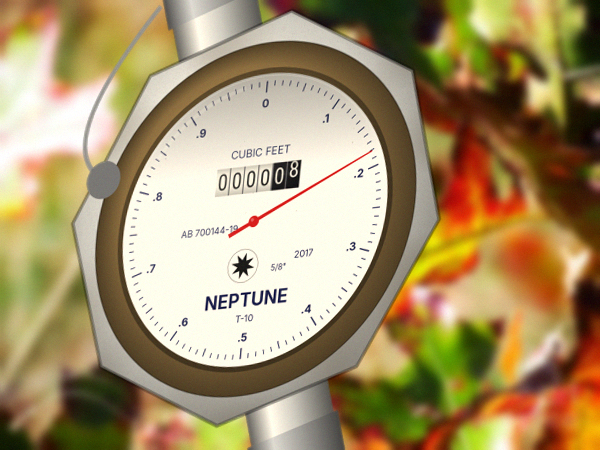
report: 8.18 (ft³)
